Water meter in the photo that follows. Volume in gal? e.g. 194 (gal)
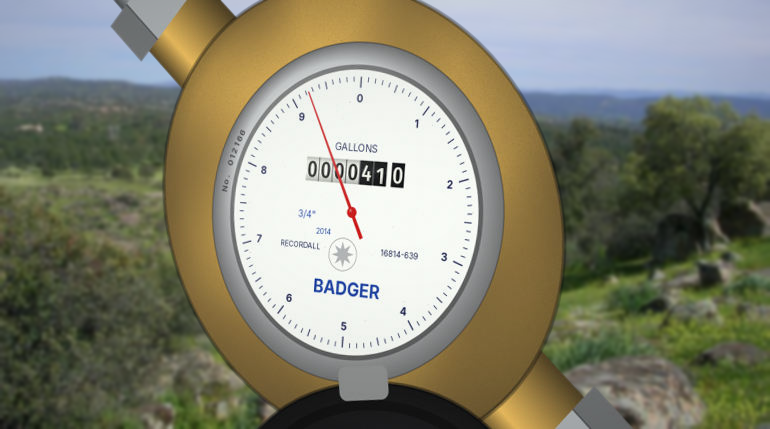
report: 409.2 (gal)
